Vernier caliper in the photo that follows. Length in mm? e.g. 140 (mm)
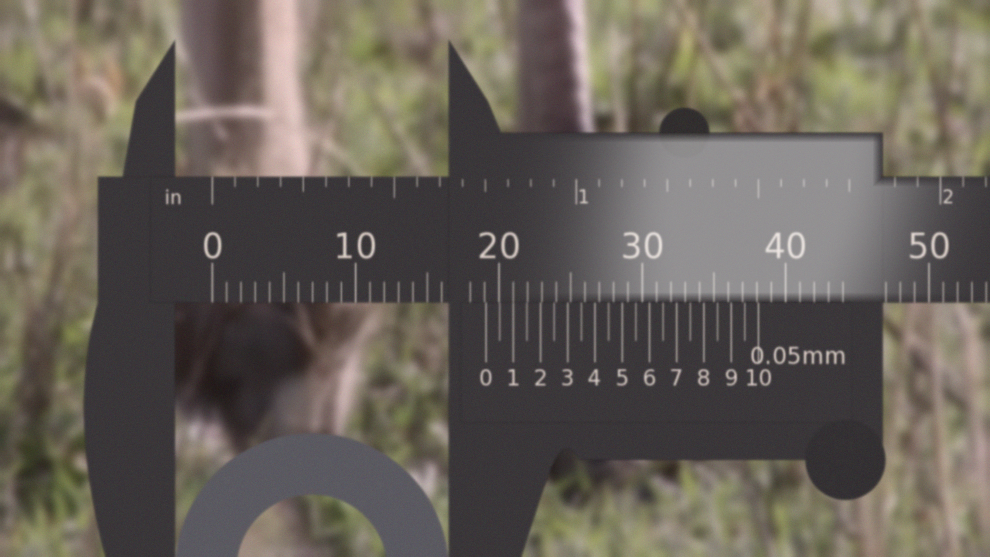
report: 19.1 (mm)
